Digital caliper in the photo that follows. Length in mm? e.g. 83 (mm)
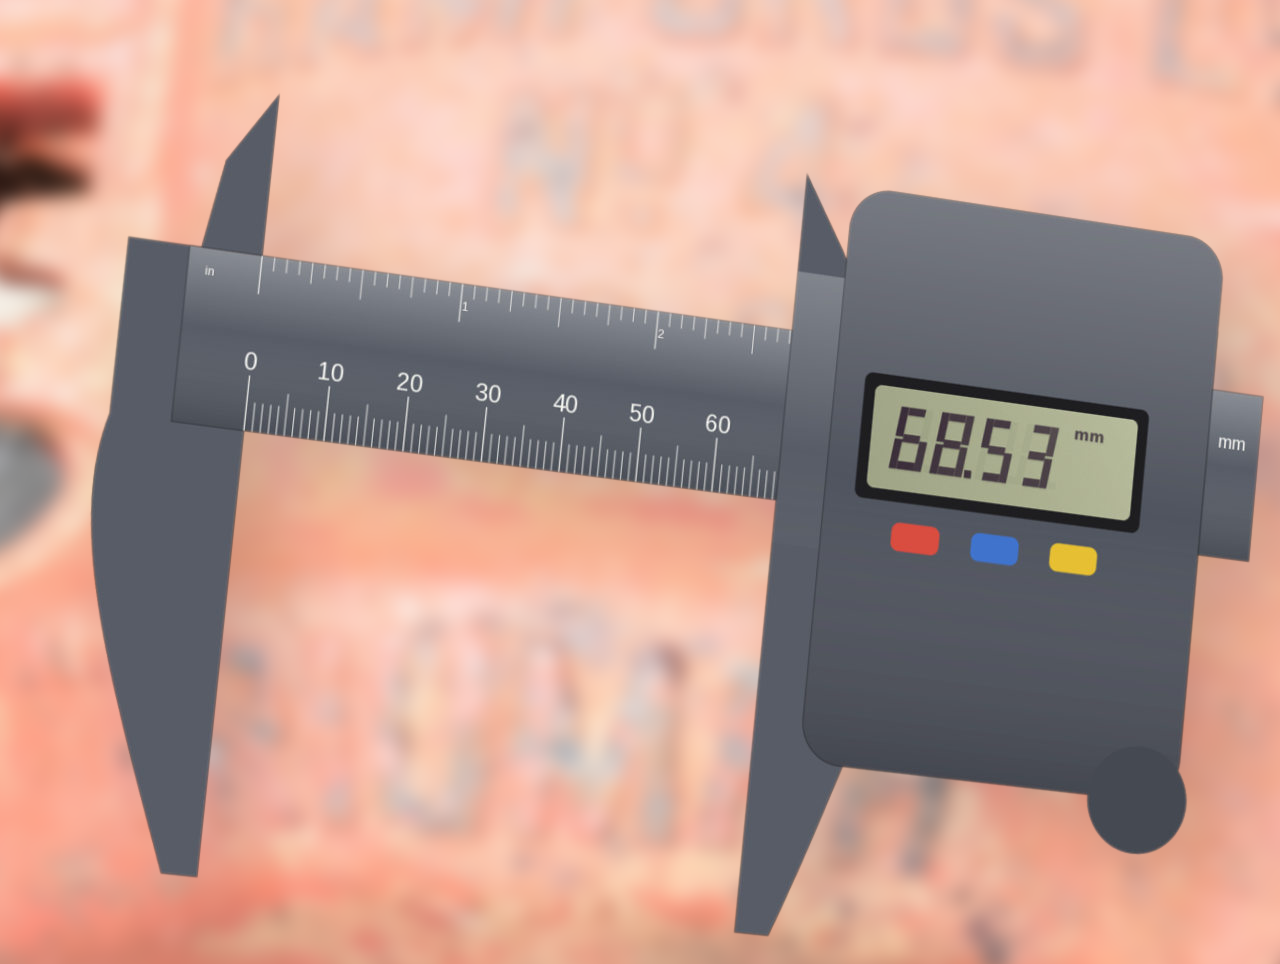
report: 68.53 (mm)
